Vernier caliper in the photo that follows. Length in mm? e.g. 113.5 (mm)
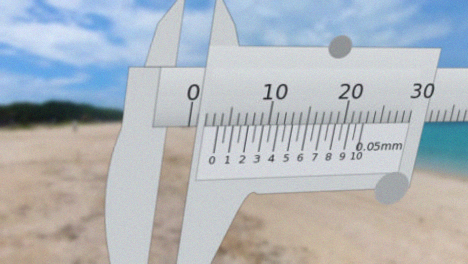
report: 3.6 (mm)
